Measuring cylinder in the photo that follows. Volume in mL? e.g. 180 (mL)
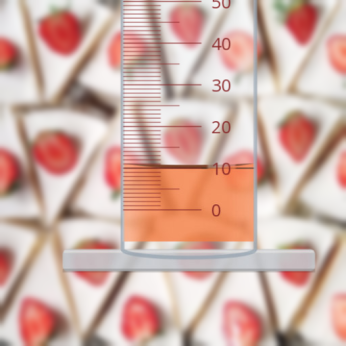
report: 10 (mL)
